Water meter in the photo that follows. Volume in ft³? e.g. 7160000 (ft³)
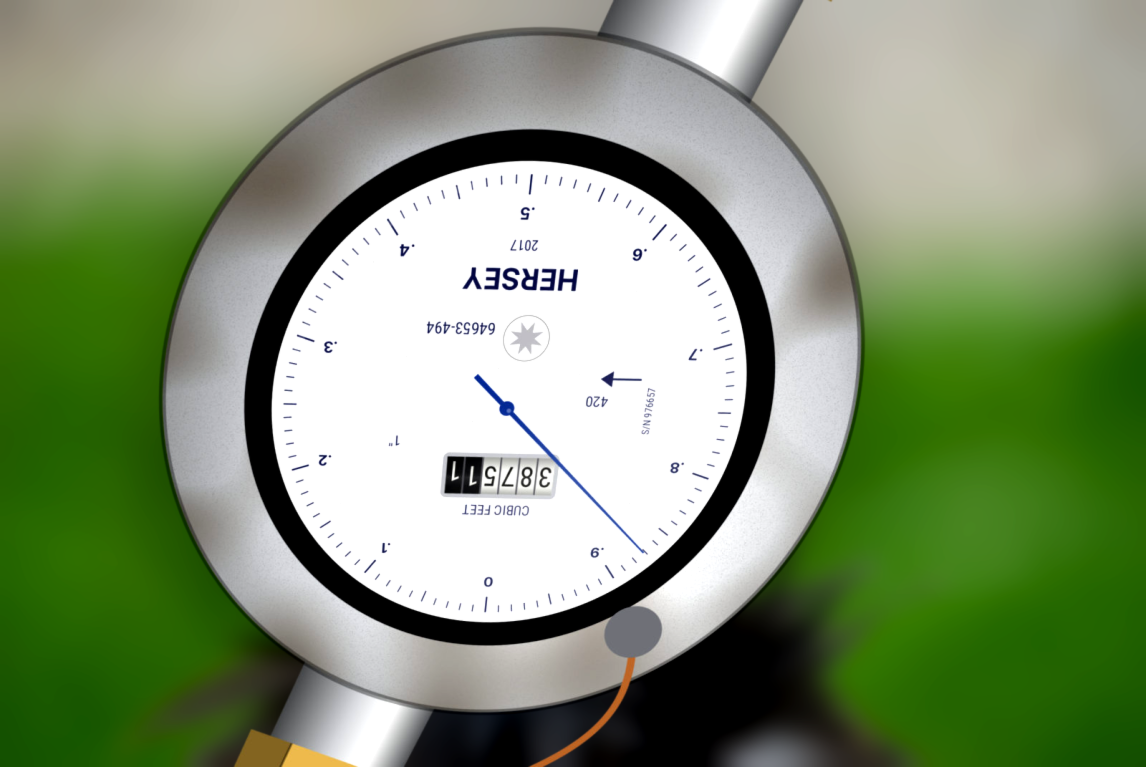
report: 387510.87 (ft³)
